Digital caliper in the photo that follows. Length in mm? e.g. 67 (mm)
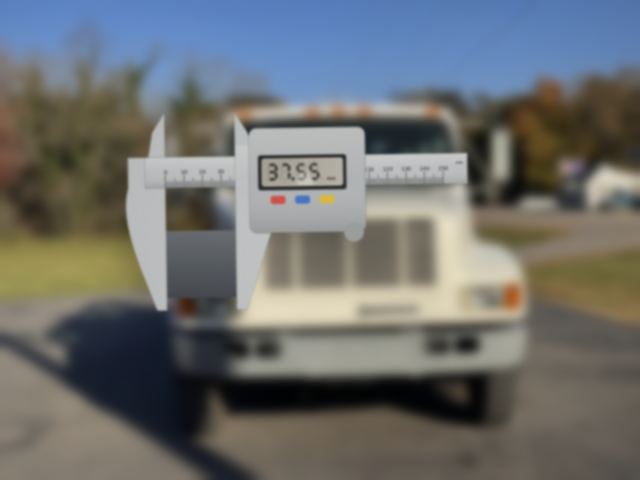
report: 37.55 (mm)
